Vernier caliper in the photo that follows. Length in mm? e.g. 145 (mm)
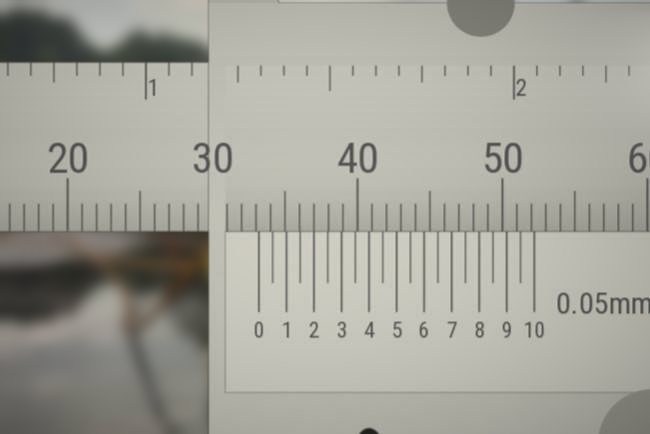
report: 33.2 (mm)
